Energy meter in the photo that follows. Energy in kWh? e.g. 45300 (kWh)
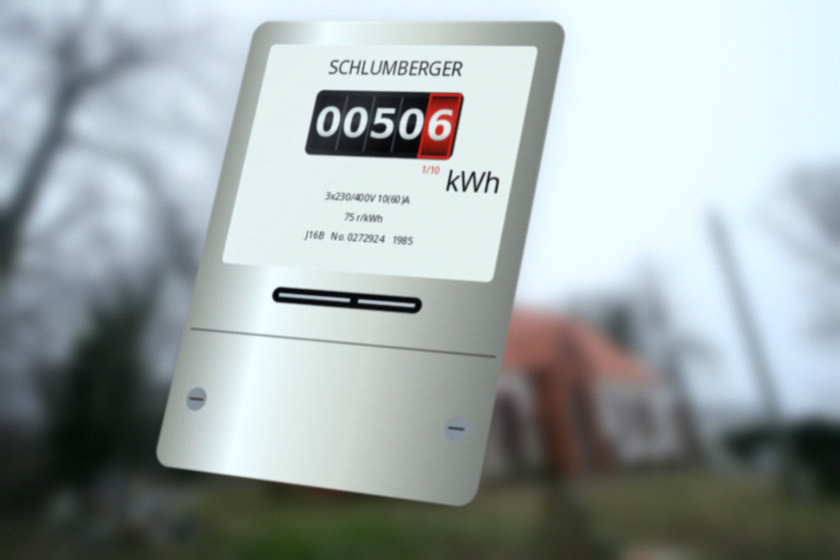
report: 50.6 (kWh)
